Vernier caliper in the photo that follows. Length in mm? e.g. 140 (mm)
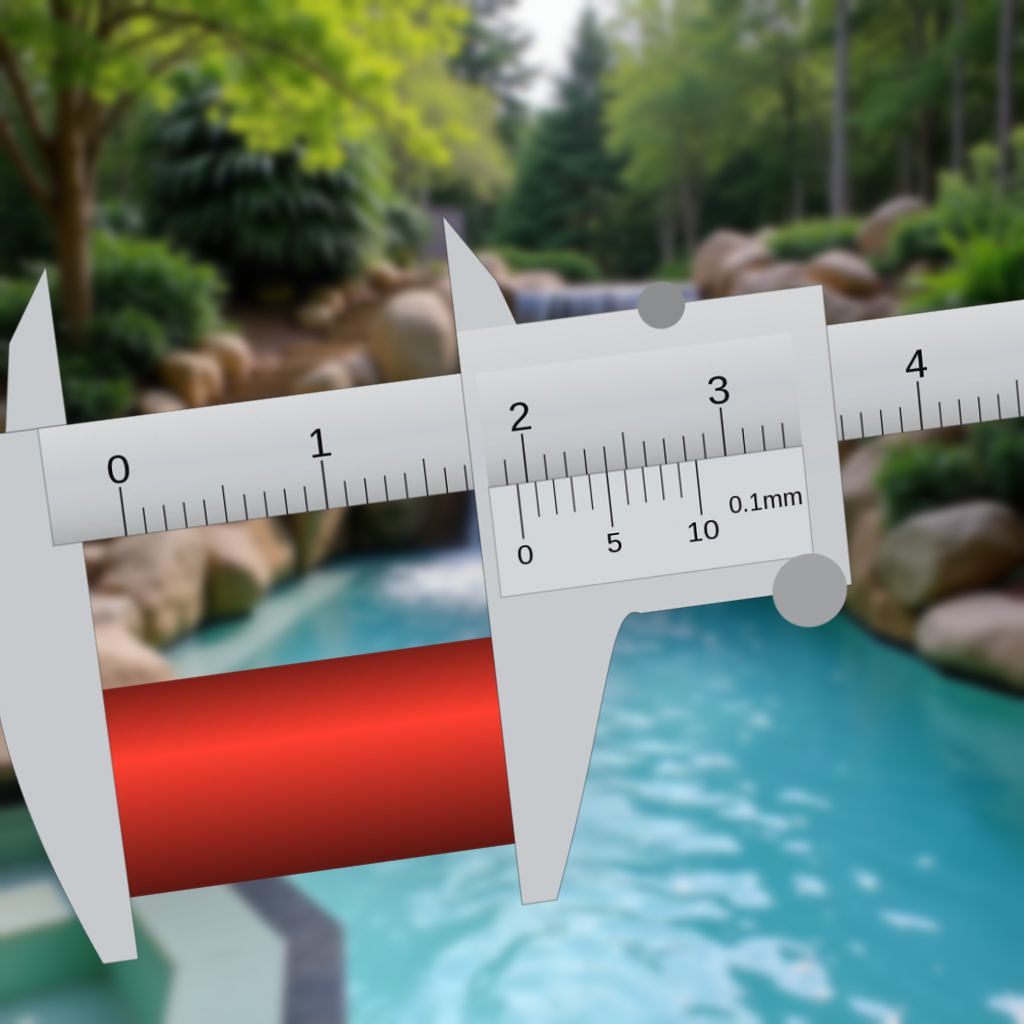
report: 19.5 (mm)
